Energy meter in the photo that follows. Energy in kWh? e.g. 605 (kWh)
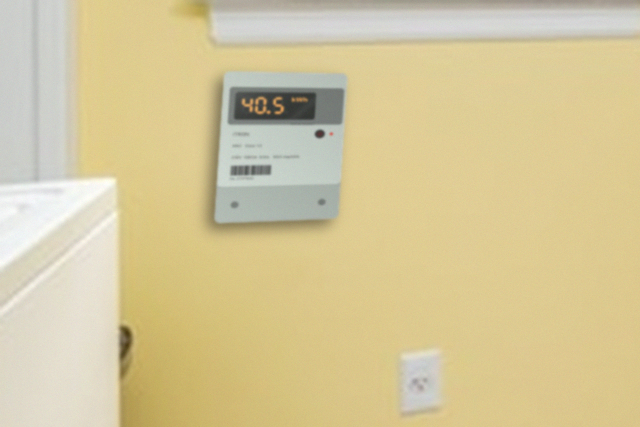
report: 40.5 (kWh)
